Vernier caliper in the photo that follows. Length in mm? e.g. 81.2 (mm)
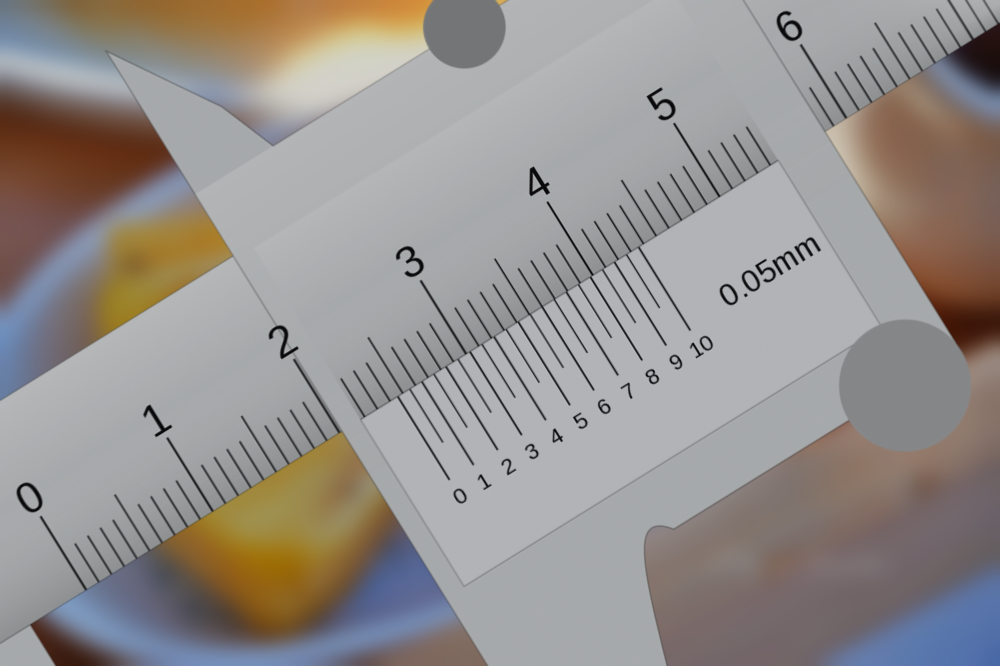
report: 24.6 (mm)
